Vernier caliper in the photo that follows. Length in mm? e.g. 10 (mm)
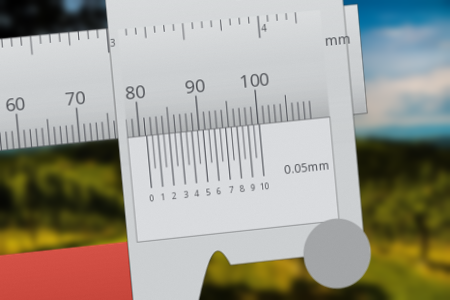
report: 81.2 (mm)
